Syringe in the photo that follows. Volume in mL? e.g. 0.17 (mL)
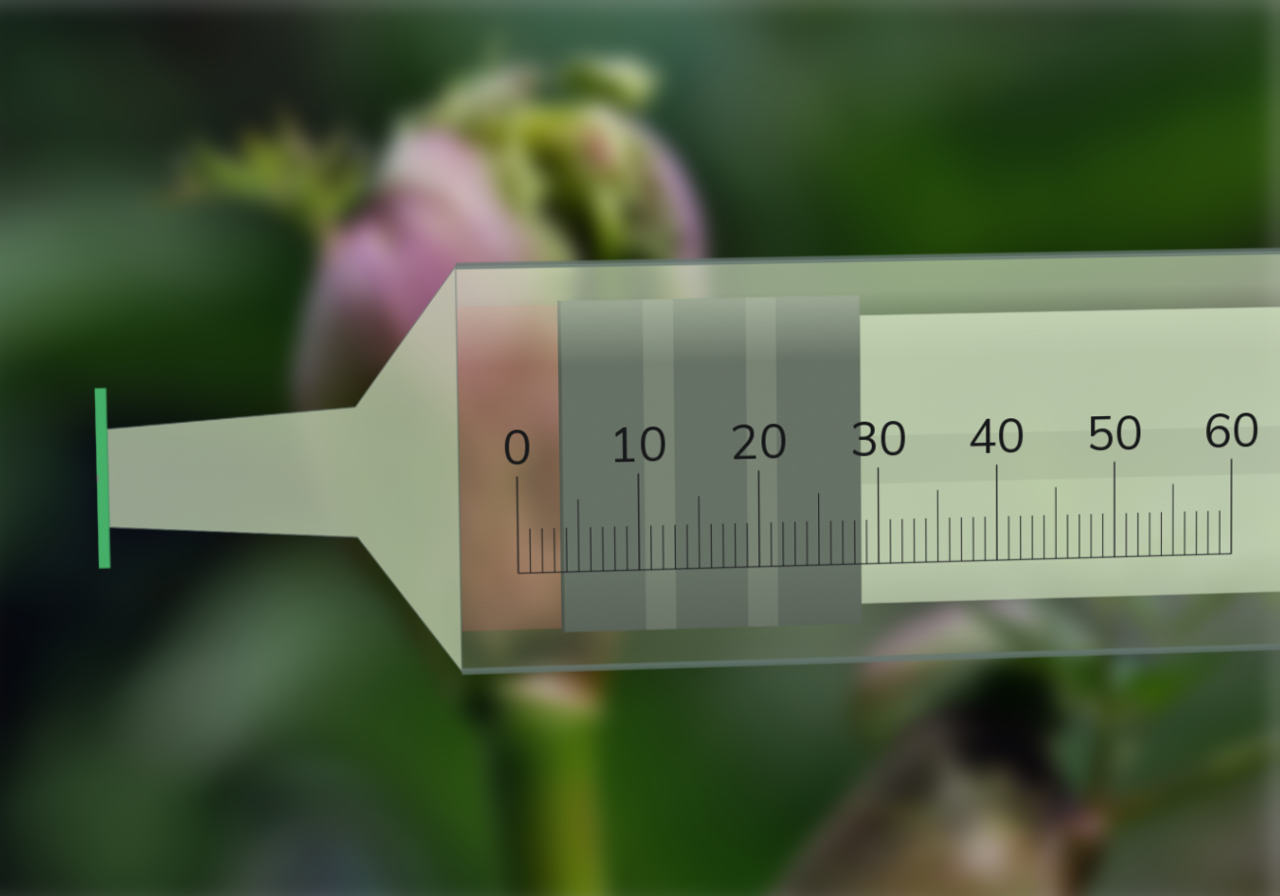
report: 3.5 (mL)
